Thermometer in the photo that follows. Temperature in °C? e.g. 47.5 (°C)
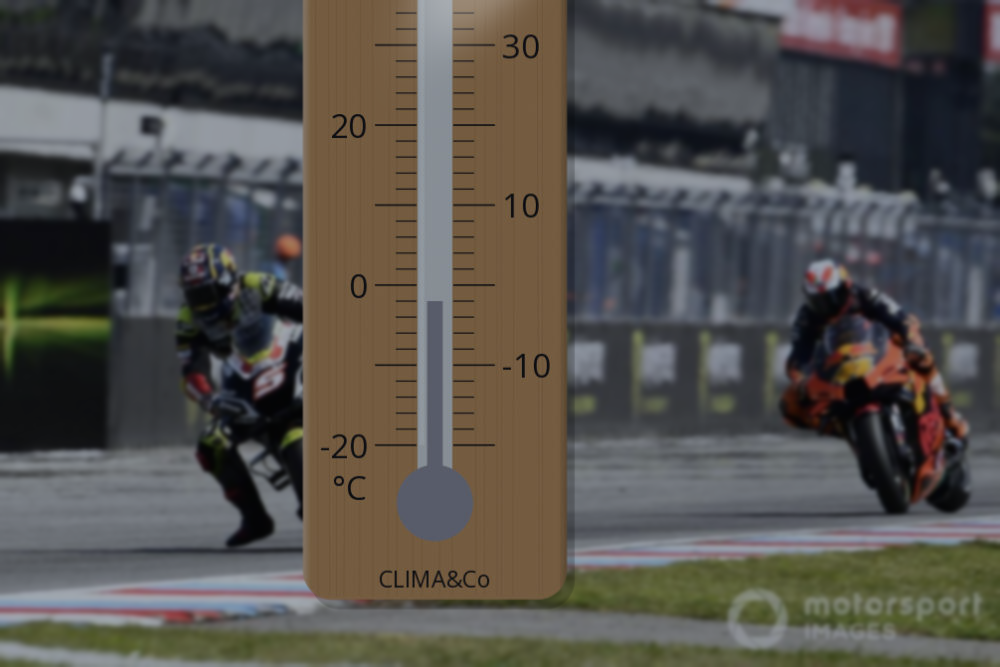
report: -2 (°C)
